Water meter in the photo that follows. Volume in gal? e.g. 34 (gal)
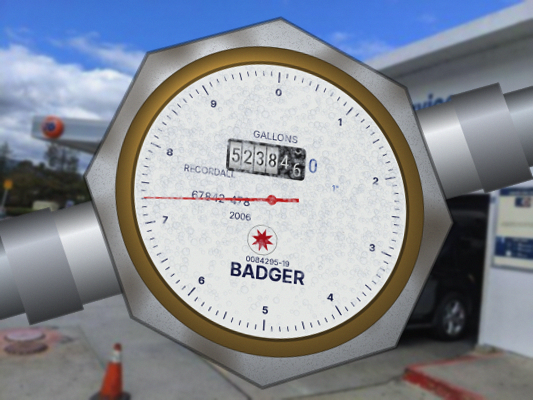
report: 5238457.3 (gal)
